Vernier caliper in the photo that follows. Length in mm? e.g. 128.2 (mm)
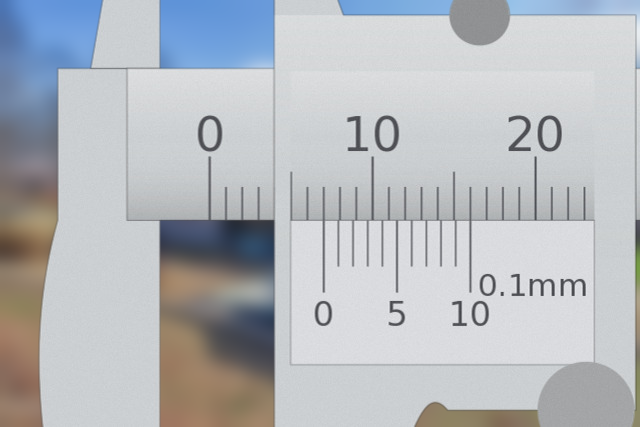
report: 7.0 (mm)
